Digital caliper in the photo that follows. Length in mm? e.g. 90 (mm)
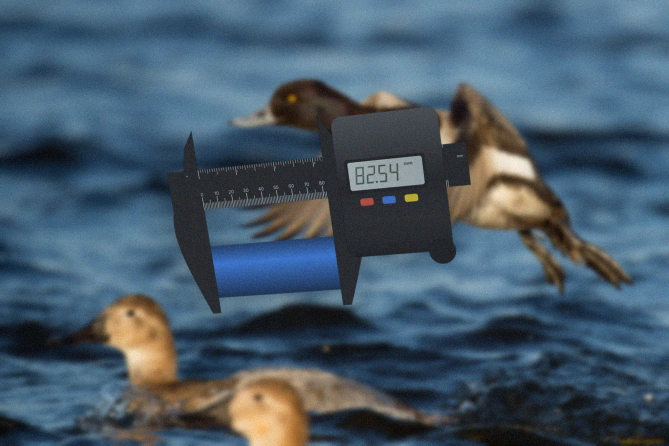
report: 82.54 (mm)
